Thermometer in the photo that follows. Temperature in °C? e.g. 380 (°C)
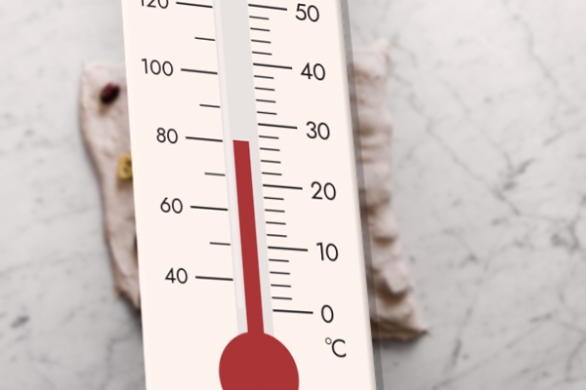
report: 27 (°C)
